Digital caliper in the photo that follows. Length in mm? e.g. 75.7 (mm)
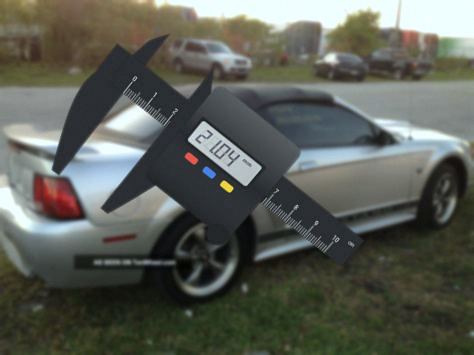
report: 21.04 (mm)
